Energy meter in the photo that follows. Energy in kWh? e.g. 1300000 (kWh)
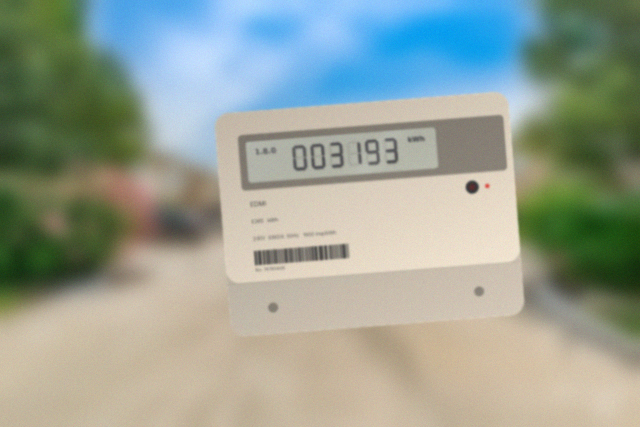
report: 3193 (kWh)
